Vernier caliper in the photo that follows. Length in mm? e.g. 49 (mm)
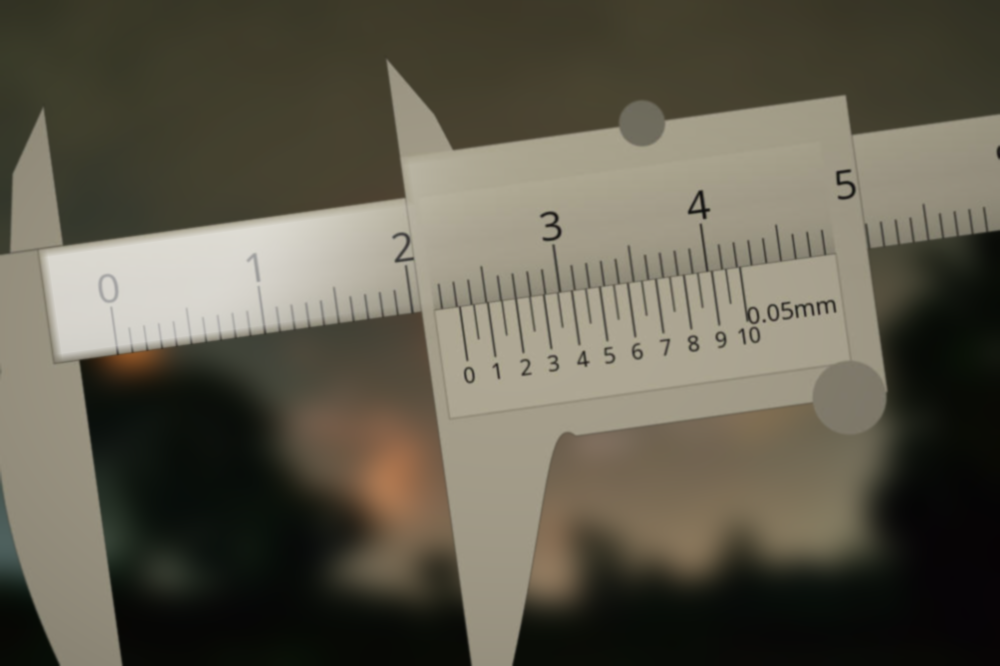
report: 23.2 (mm)
